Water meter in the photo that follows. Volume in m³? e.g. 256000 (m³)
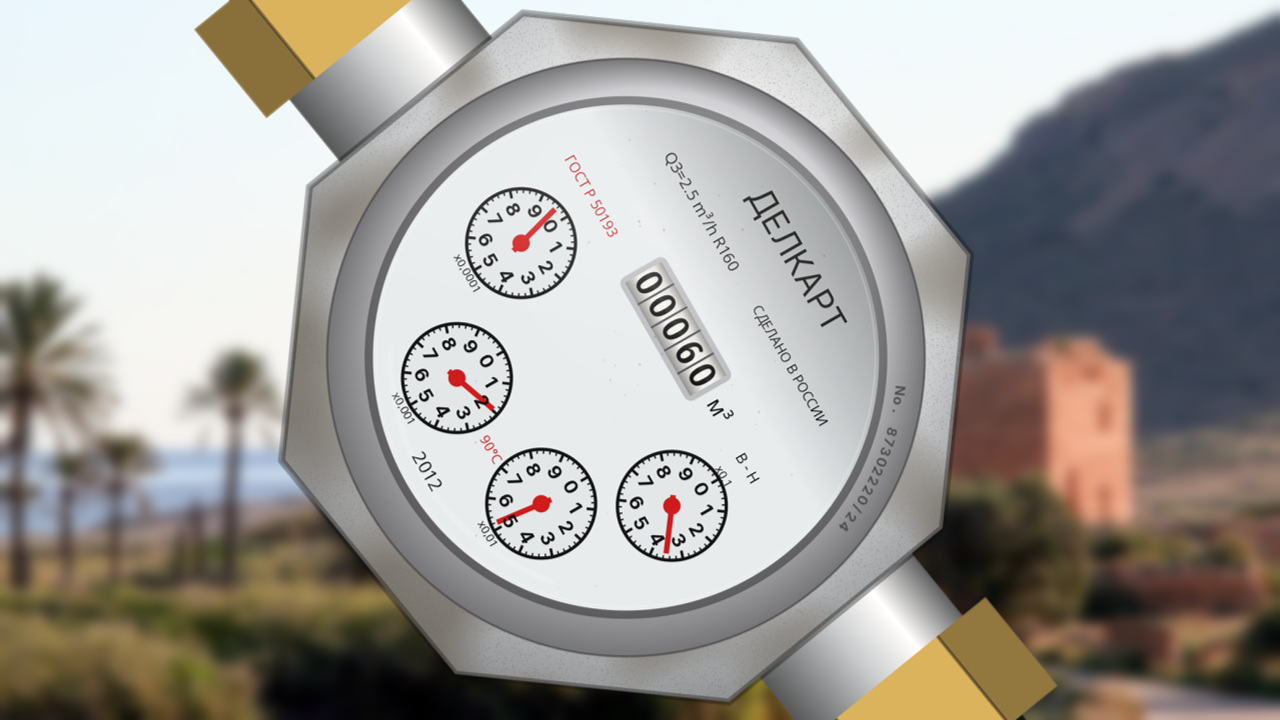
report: 60.3519 (m³)
